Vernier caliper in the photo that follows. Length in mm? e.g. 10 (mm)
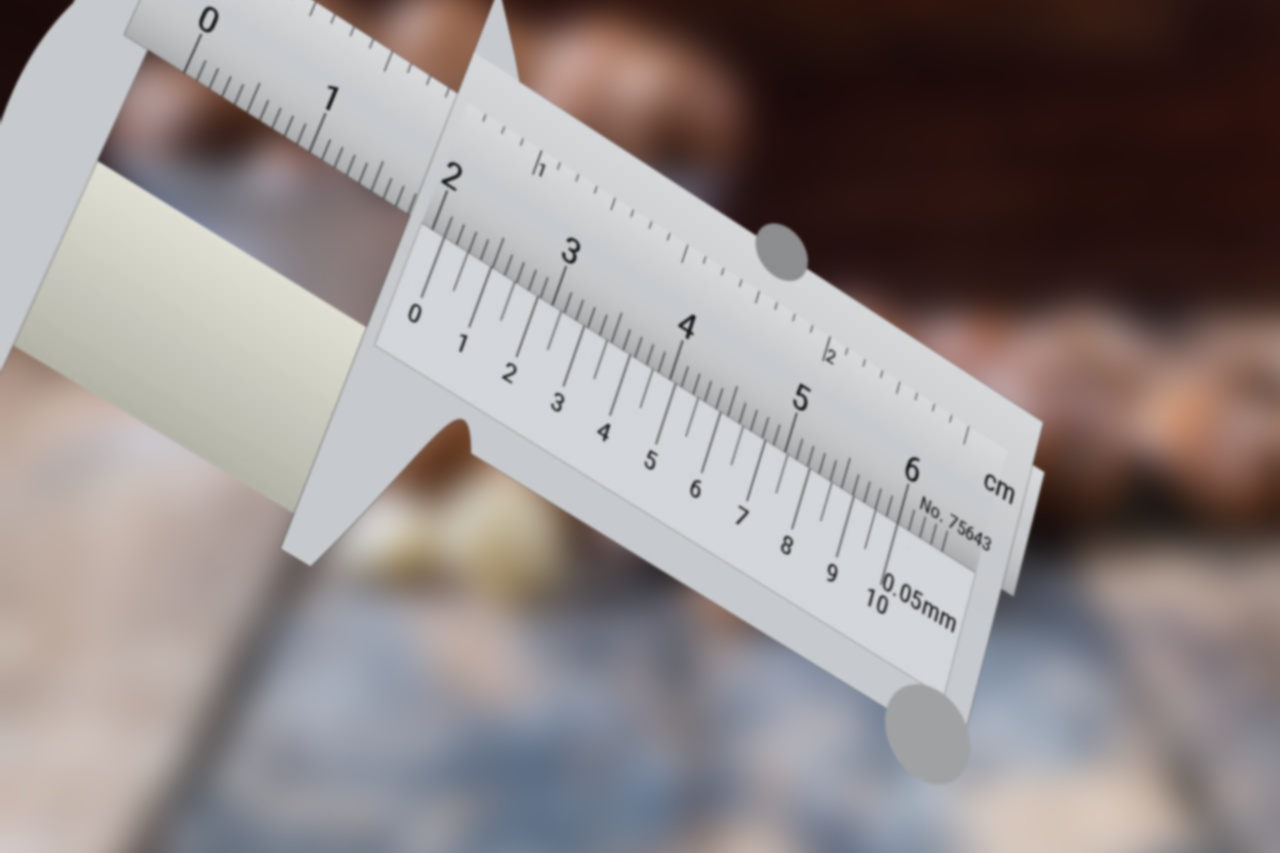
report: 21.0 (mm)
